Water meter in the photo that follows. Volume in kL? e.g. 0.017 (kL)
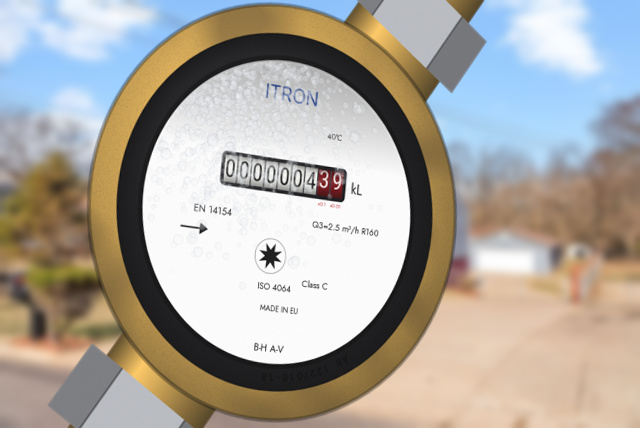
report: 4.39 (kL)
